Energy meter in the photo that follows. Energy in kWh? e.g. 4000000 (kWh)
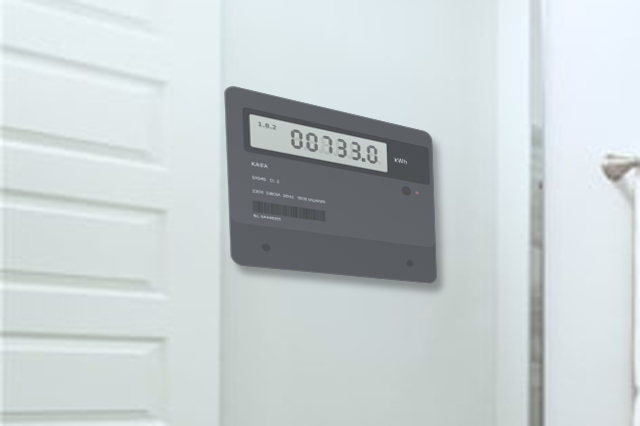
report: 733.0 (kWh)
